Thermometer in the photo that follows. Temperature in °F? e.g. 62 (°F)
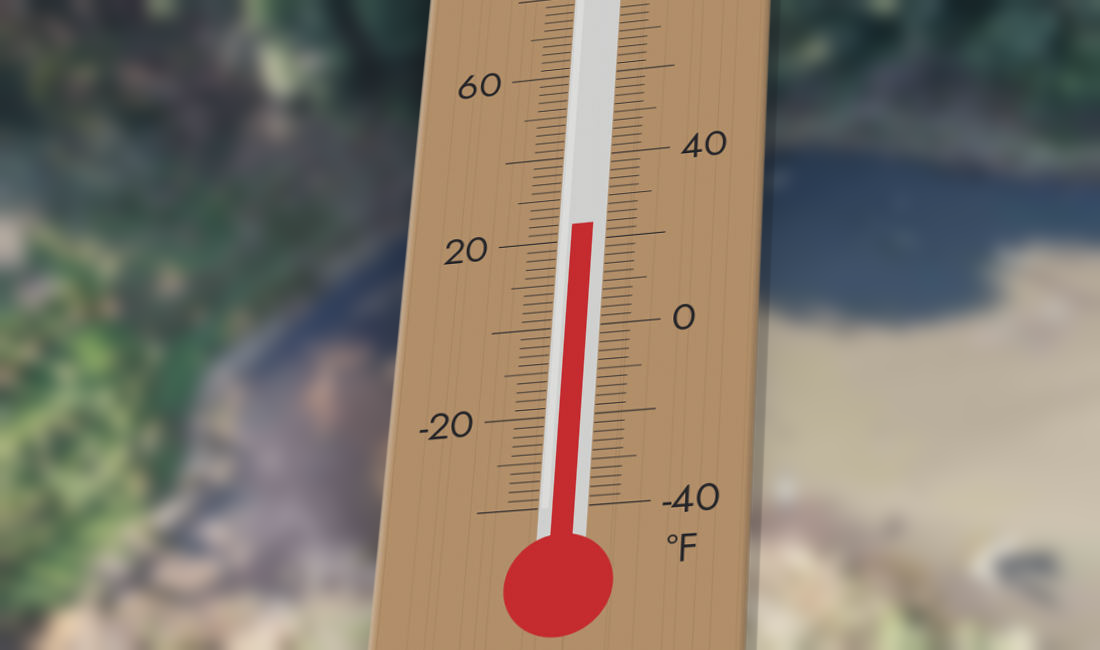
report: 24 (°F)
